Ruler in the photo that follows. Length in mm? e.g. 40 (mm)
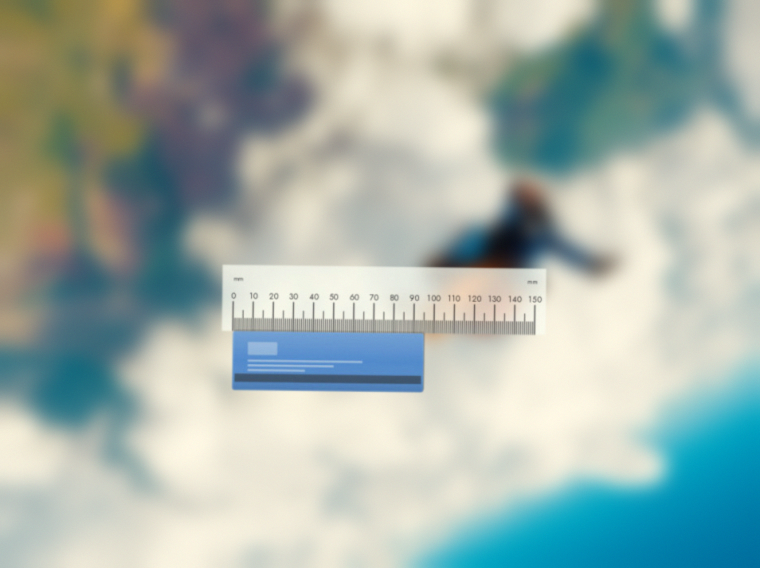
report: 95 (mm)
